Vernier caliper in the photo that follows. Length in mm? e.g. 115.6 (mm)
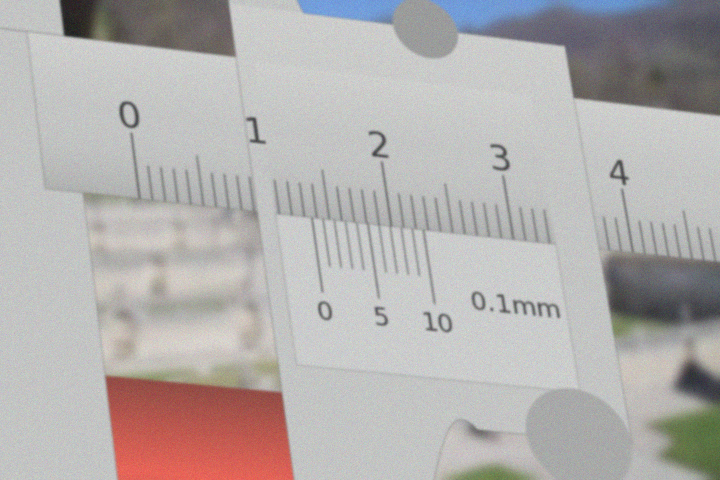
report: 13.6 (mm)
